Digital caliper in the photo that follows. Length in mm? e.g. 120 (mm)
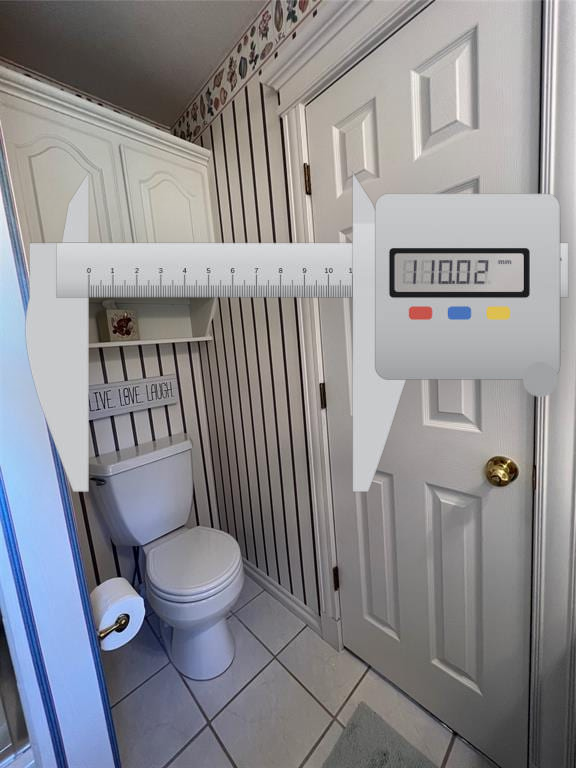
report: 110.02 (mm)
